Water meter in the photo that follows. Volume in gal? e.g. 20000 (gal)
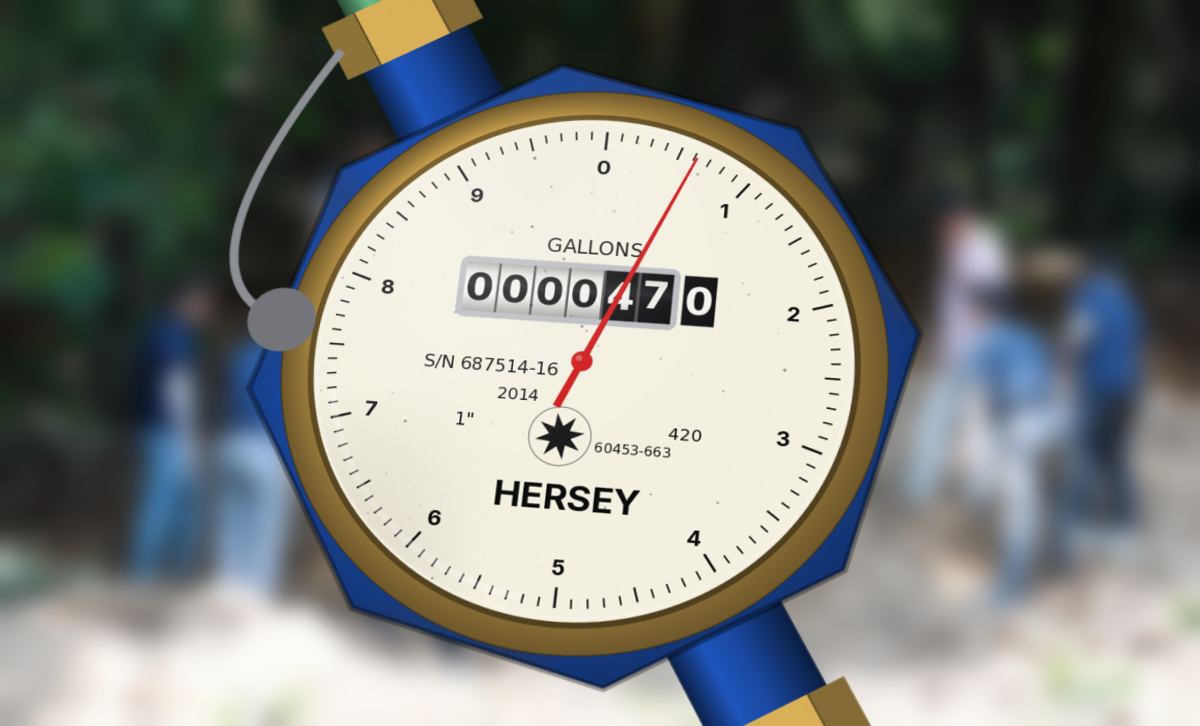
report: 470.6 (gal)
